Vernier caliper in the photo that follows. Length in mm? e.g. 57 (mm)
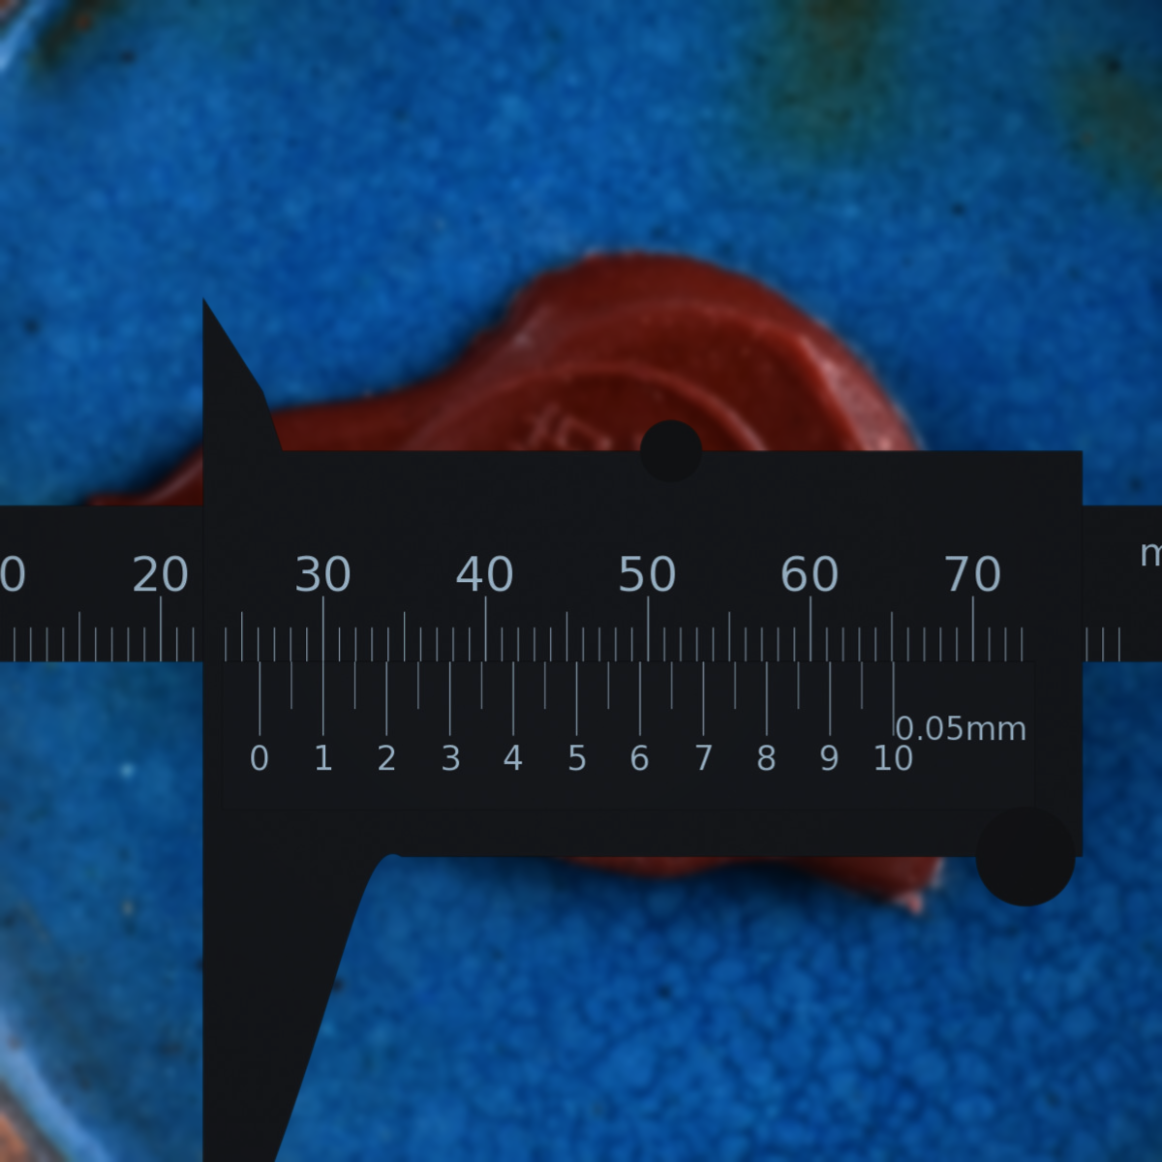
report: 26.1 (mm)
